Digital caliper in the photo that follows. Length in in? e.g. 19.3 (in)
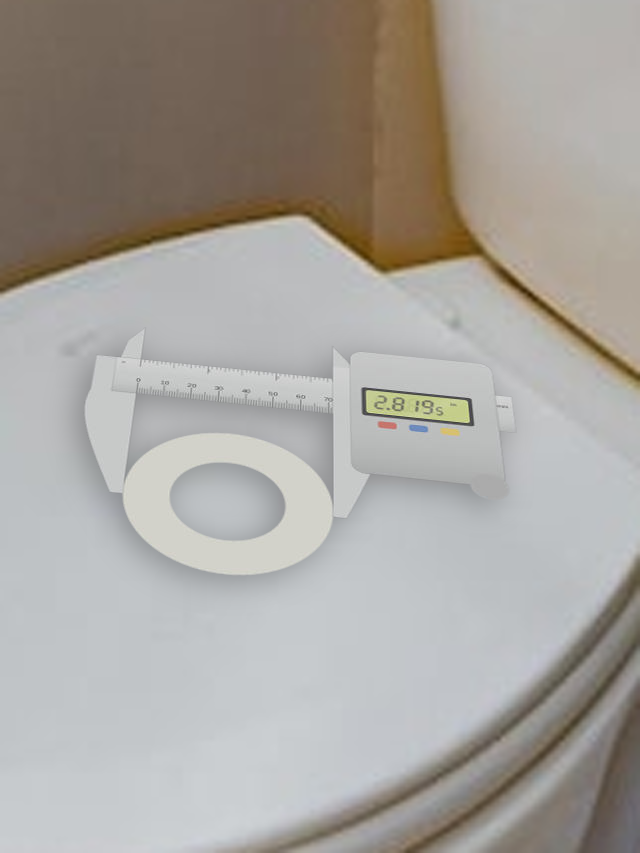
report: 2.8195 (in)
